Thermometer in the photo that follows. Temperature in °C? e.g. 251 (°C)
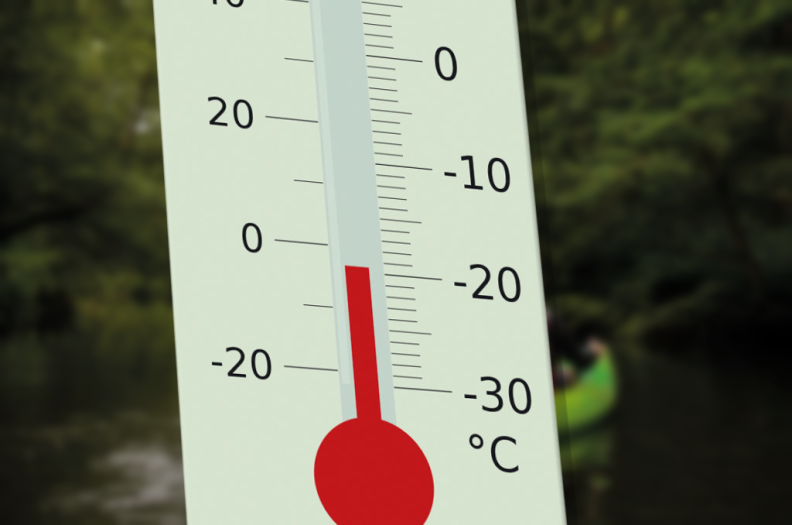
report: -19.5 (°C)
